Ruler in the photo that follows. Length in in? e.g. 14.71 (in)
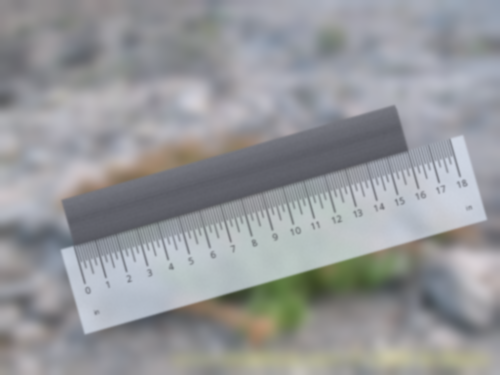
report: 16 (in)
